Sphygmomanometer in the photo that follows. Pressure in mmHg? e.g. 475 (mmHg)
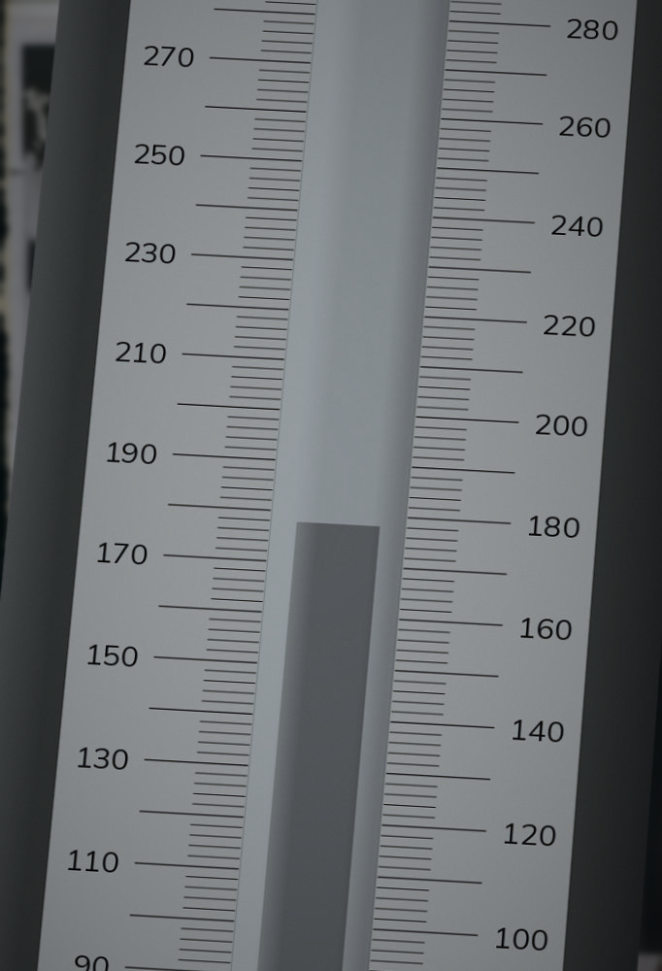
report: 178 (mmHg)
